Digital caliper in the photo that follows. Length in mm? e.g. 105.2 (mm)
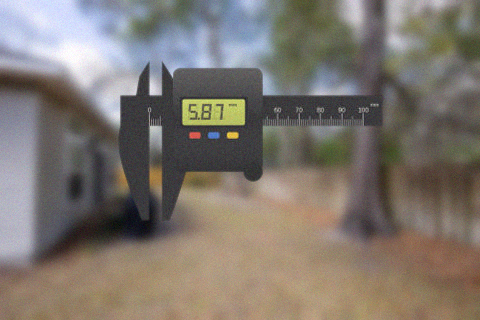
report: 5.87 (mm)
